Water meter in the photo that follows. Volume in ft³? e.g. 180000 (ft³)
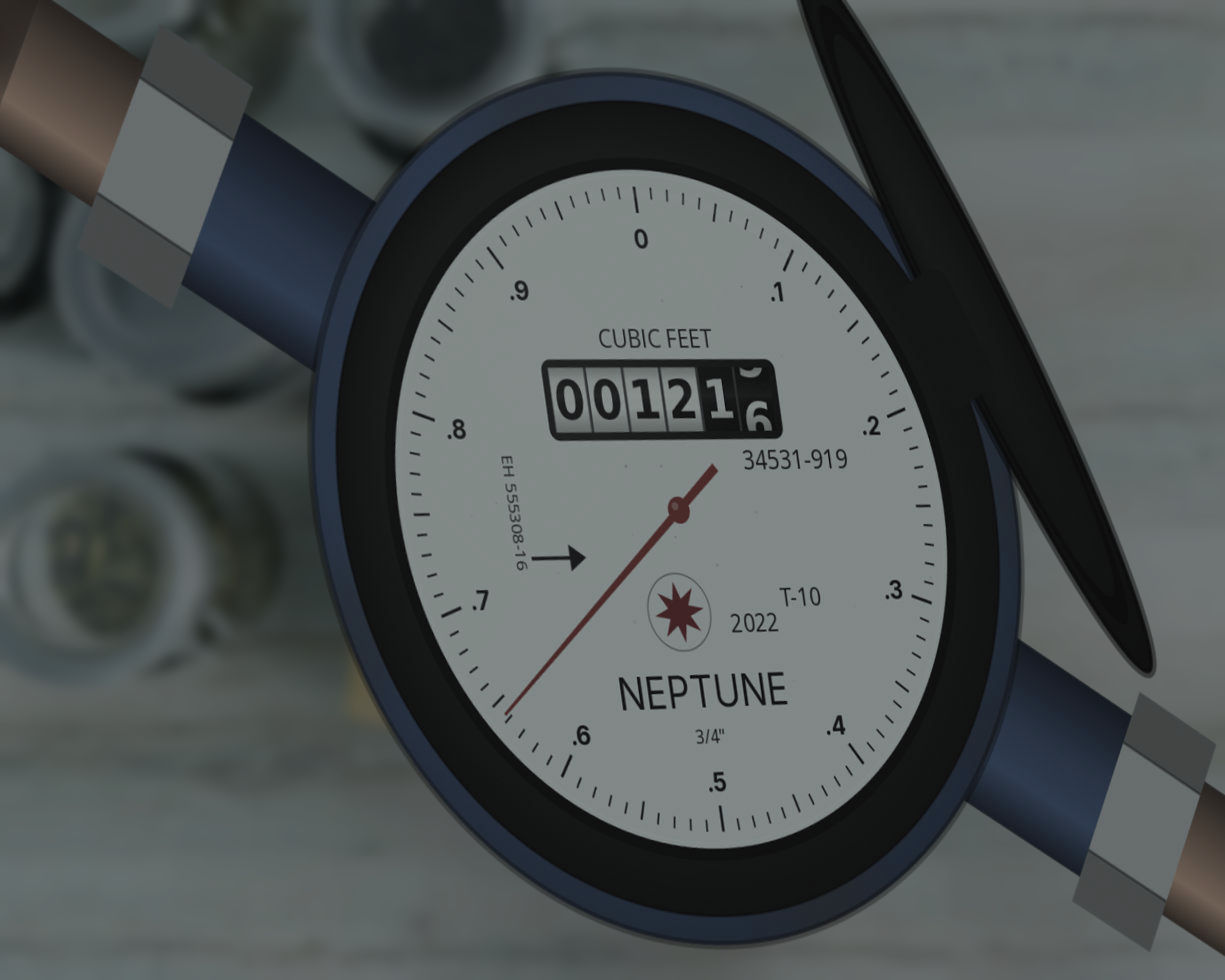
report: 1215.64 (ft³)
